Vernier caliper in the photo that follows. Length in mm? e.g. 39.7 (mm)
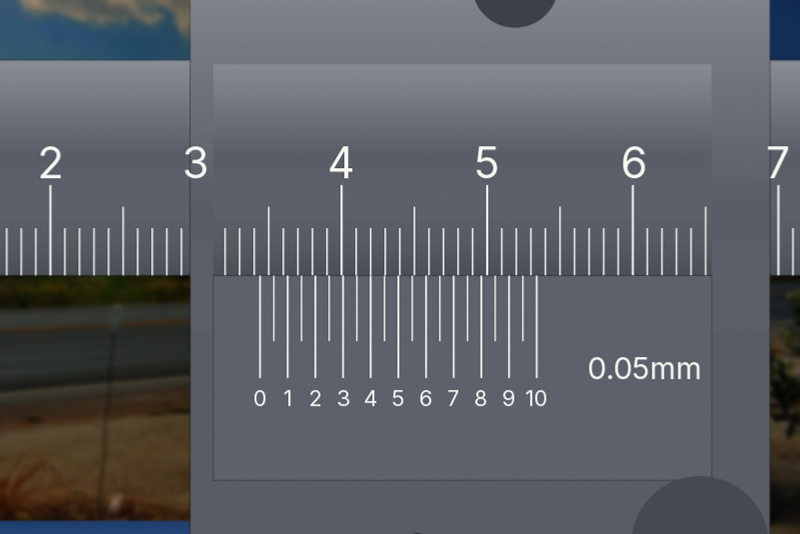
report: 34.4 (mm)
